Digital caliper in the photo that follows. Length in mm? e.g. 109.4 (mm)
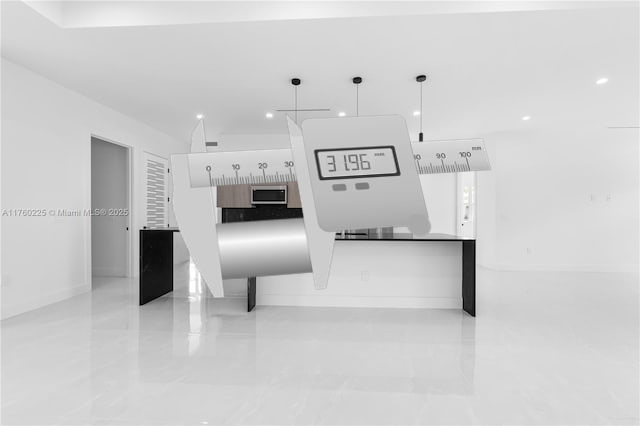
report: 31.96 (mm)
